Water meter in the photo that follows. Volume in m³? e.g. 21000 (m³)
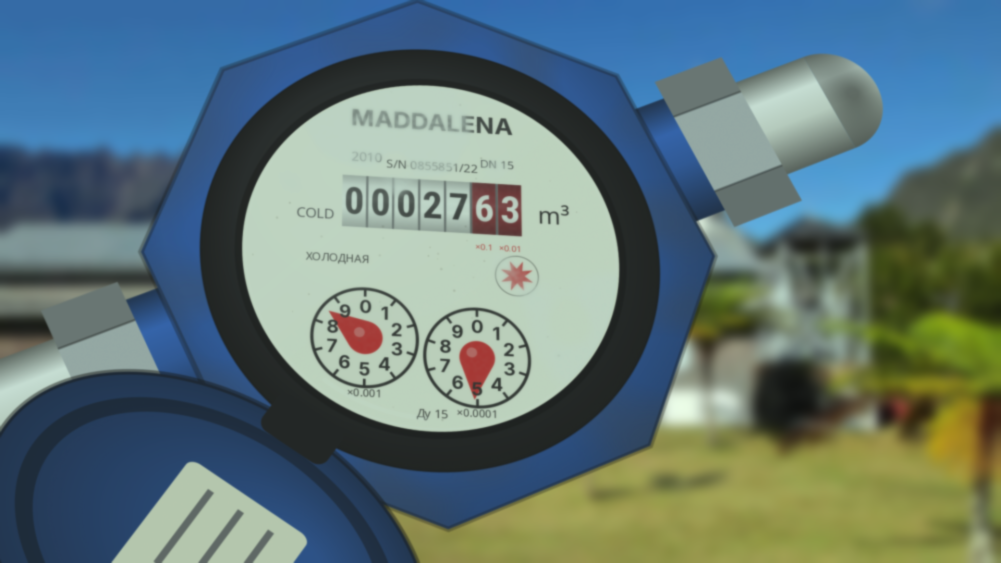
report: 27.6385 (m³)
